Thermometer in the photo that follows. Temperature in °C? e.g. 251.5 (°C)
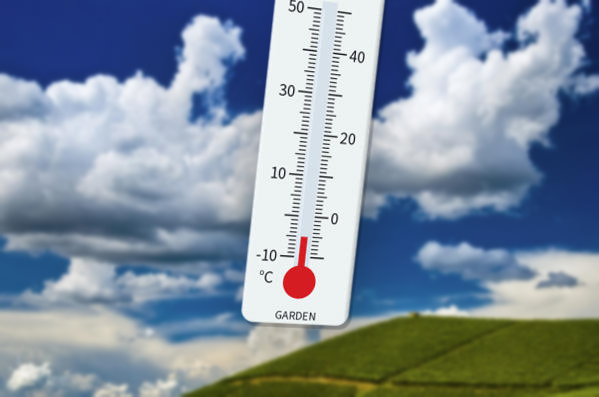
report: -5 (°C)
